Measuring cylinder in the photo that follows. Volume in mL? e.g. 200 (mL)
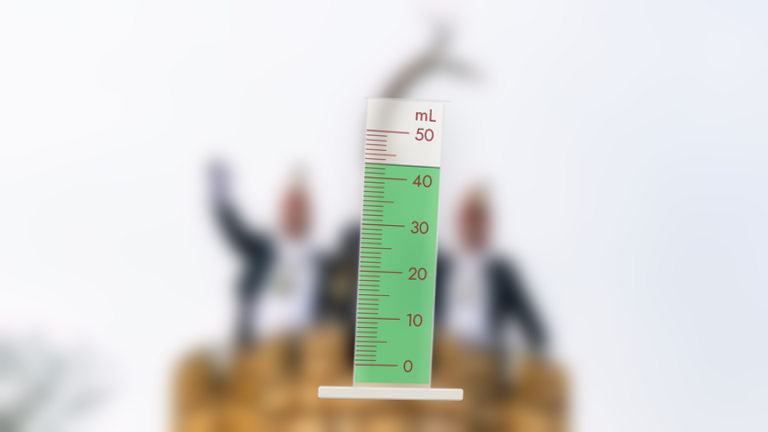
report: 43 (mL)
